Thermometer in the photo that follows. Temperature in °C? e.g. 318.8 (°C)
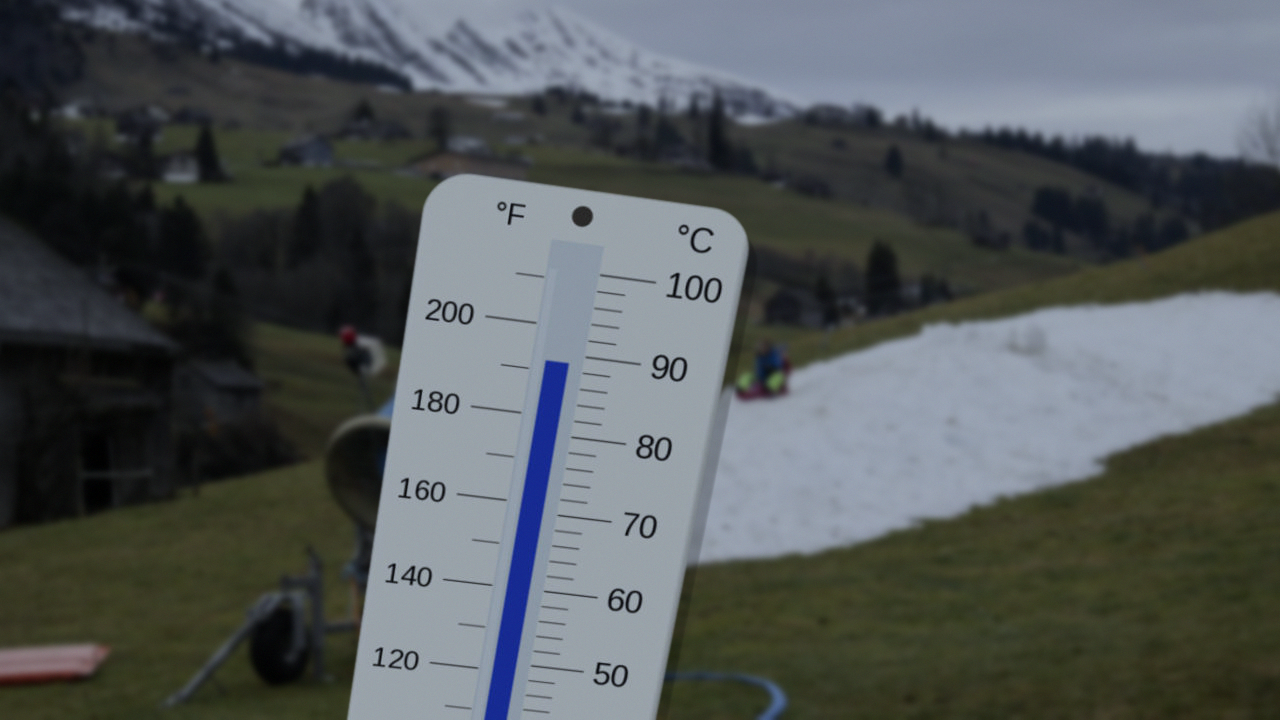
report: 89 (°C)
